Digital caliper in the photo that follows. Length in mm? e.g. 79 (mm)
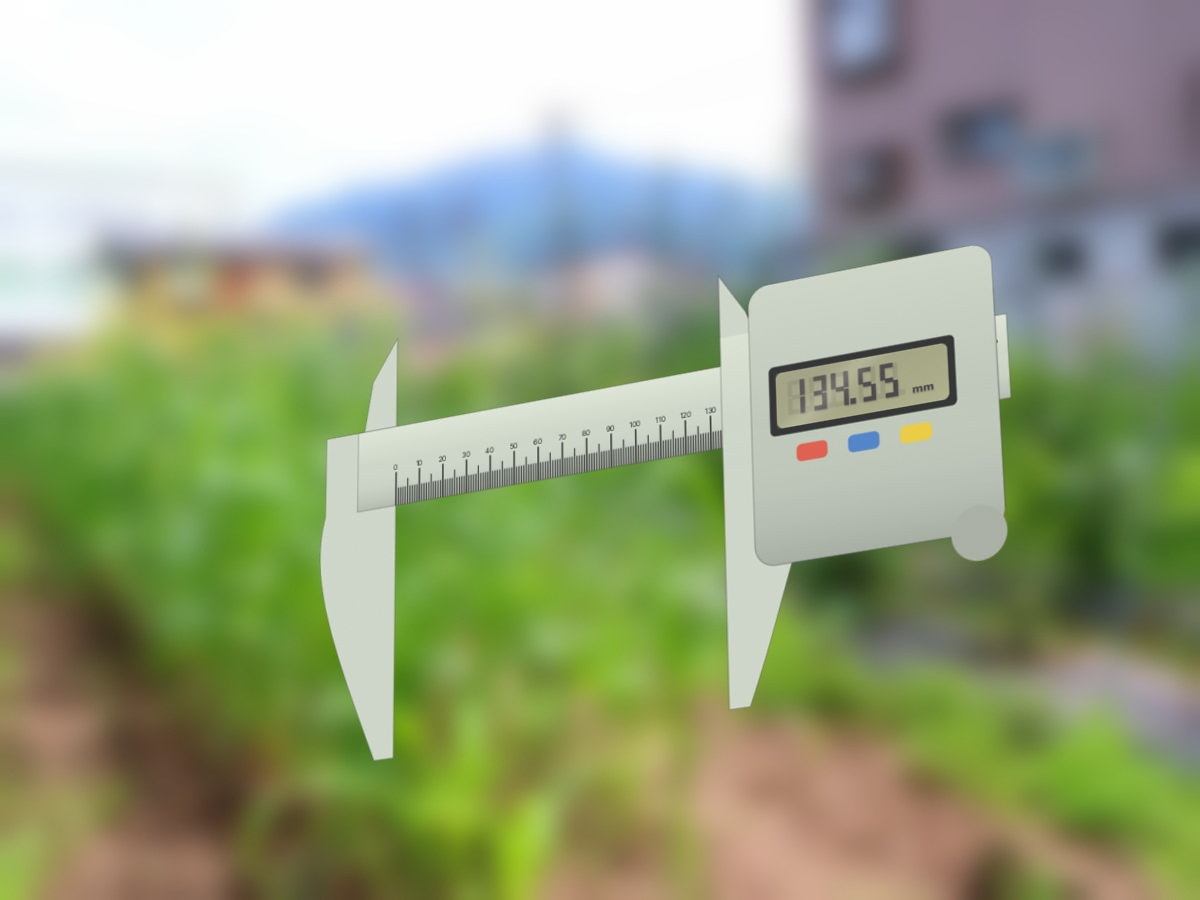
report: 134.55 (mm)
